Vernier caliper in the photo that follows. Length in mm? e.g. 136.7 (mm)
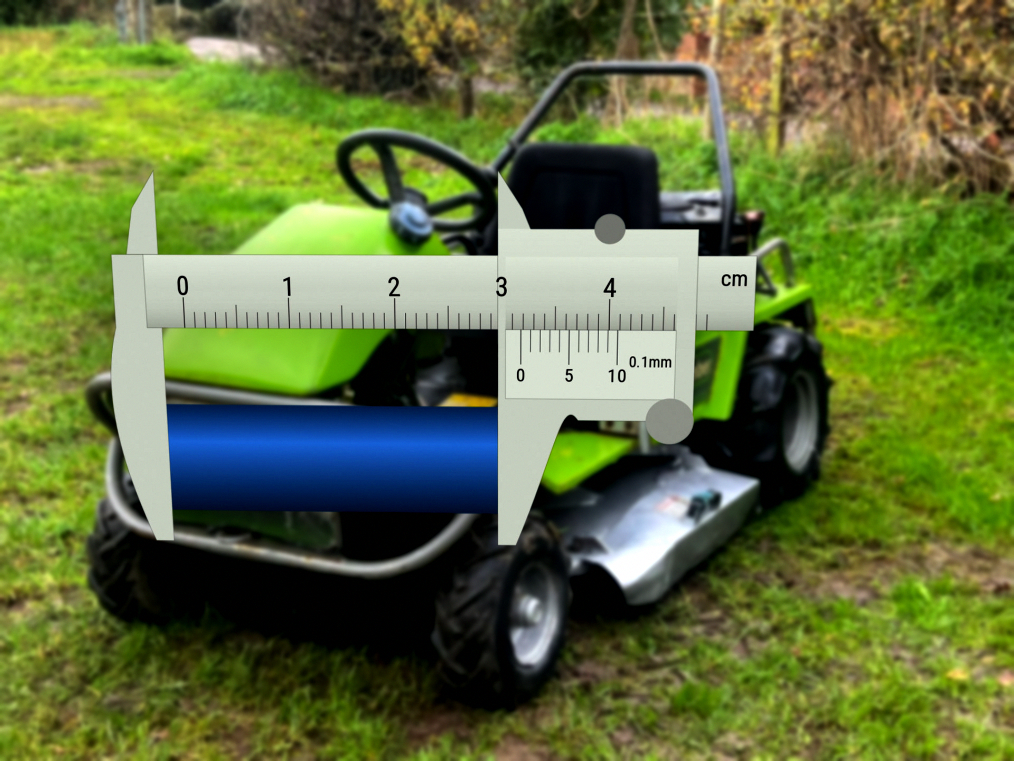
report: 31.8 (mm)
